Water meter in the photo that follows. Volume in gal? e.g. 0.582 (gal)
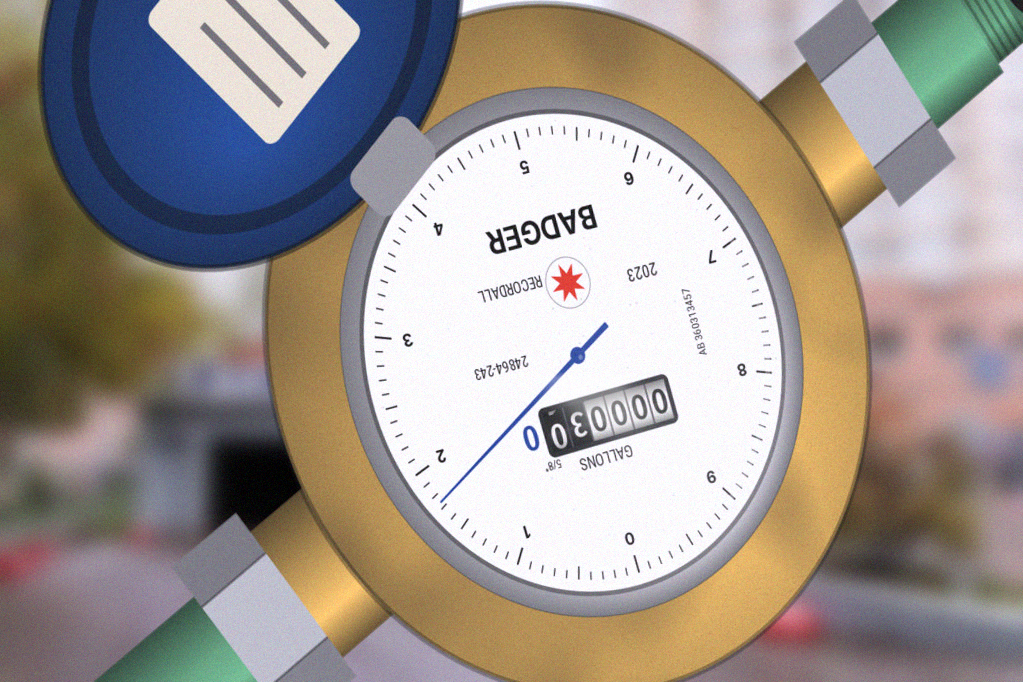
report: 301.7 (gal)
